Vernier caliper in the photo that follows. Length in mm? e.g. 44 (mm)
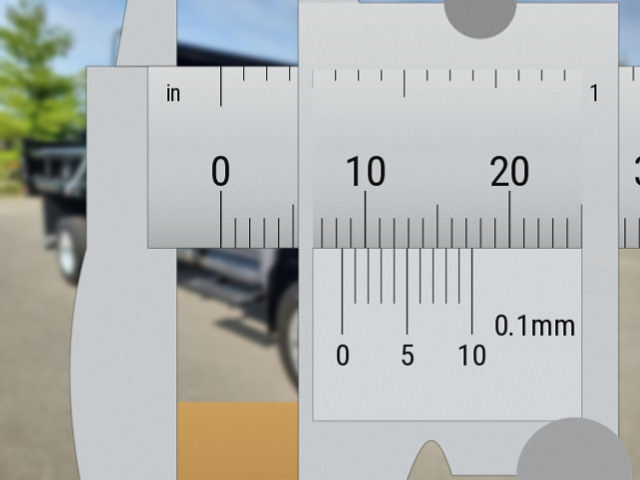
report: 8.4 (mm)
